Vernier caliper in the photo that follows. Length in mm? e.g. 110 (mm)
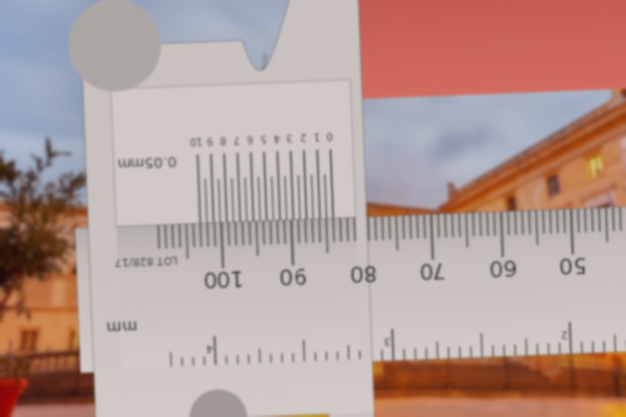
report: 84.0 (mm)
